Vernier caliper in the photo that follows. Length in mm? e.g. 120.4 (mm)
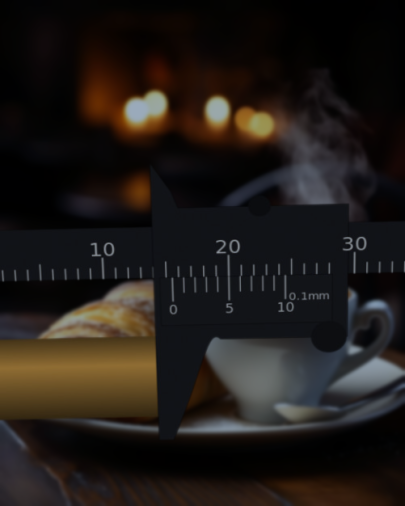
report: 15.5 (mm)
